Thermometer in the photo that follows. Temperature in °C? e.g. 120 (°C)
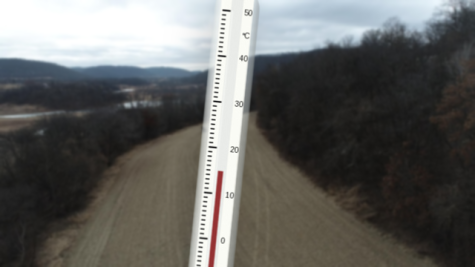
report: 15 (°C)
